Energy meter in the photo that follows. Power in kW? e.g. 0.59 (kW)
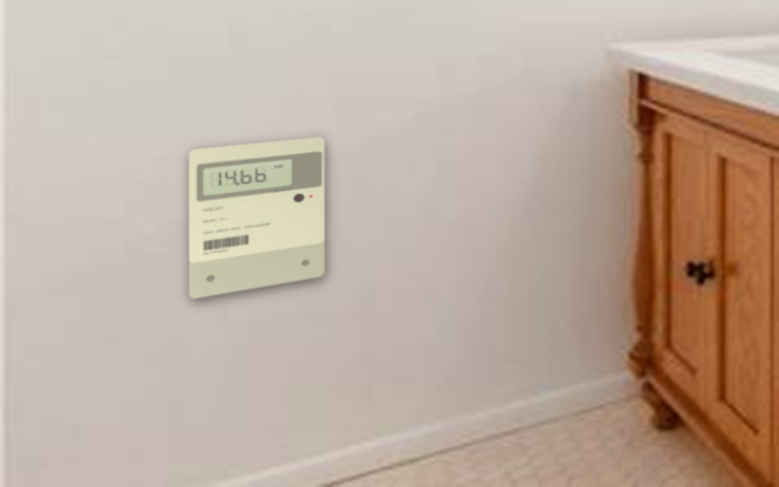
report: 14.66 (kW)
